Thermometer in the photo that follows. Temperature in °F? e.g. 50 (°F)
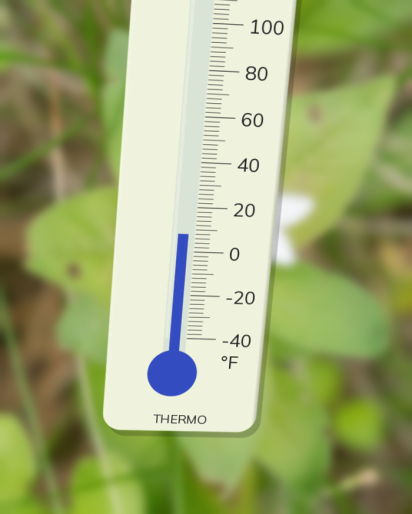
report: 8 (°F)
